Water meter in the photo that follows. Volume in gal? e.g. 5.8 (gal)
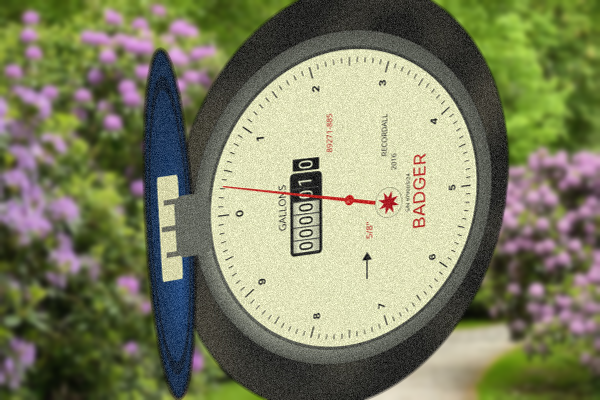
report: 10.3 (gal)
